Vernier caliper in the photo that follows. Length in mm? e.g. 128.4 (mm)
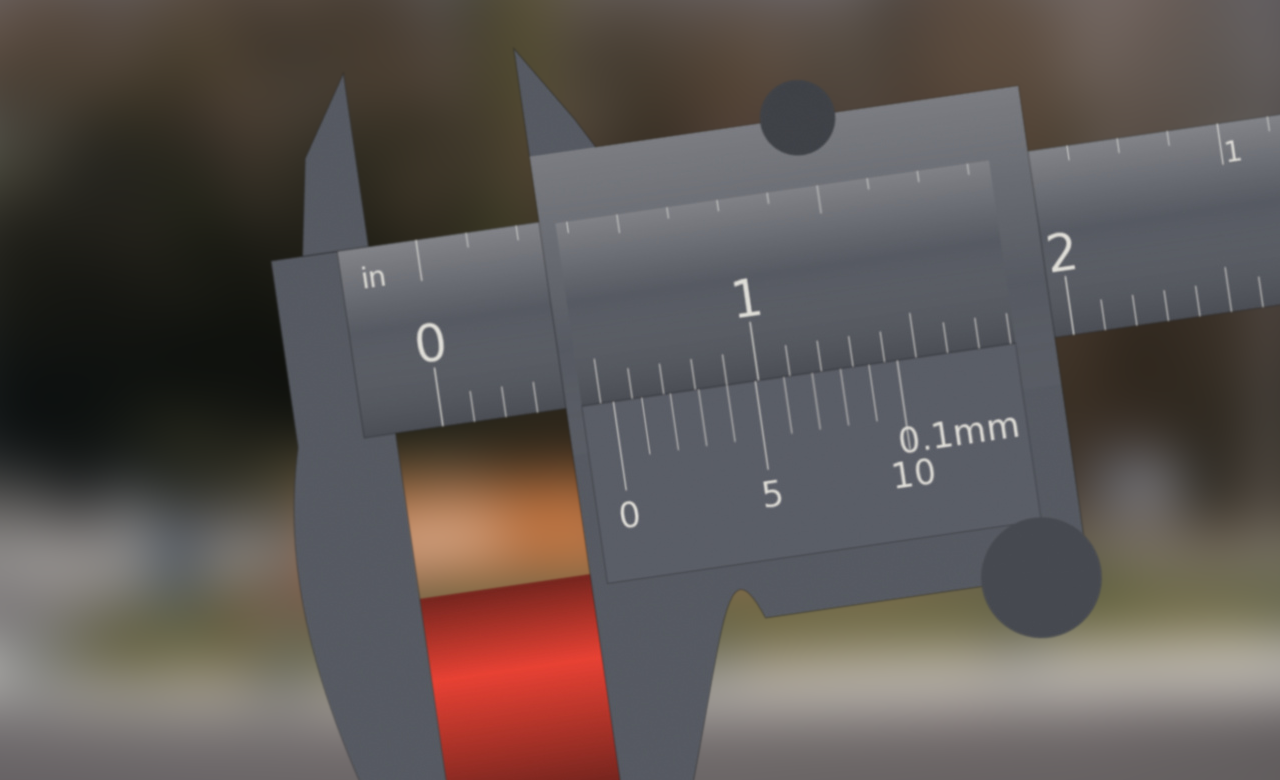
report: 5.4 (mm)
